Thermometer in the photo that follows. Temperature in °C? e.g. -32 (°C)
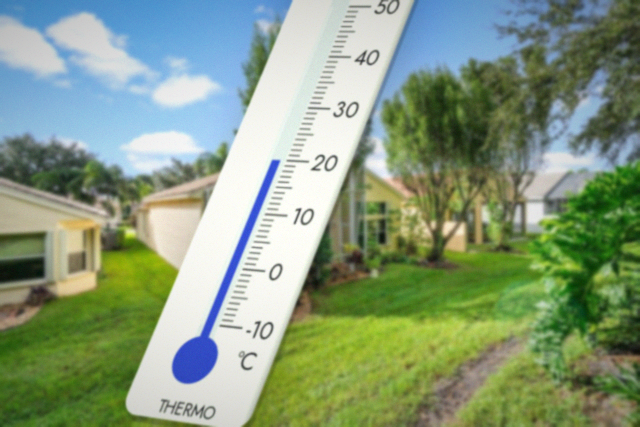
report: 20 (°C)
